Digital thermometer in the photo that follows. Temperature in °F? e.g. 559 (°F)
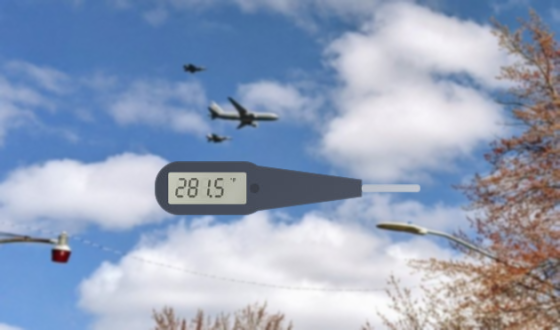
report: 281.5 (°F)
